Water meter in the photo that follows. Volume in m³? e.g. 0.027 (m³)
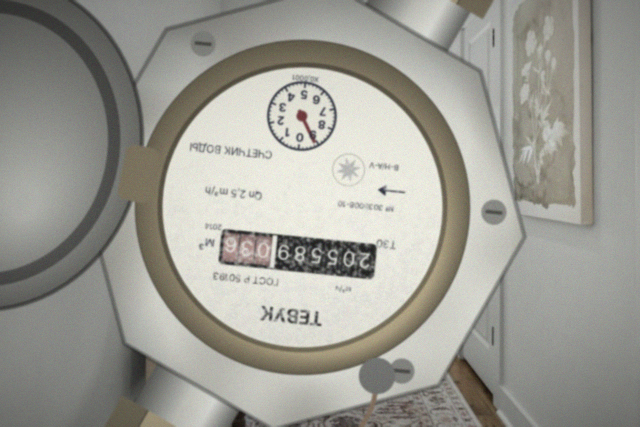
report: 205589.0359 (m³)
